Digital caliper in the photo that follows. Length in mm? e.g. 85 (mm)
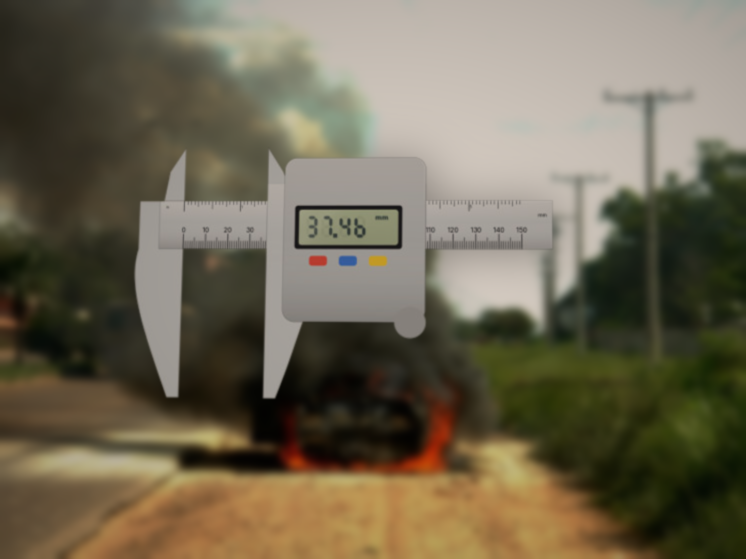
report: 37.46 (mm)
